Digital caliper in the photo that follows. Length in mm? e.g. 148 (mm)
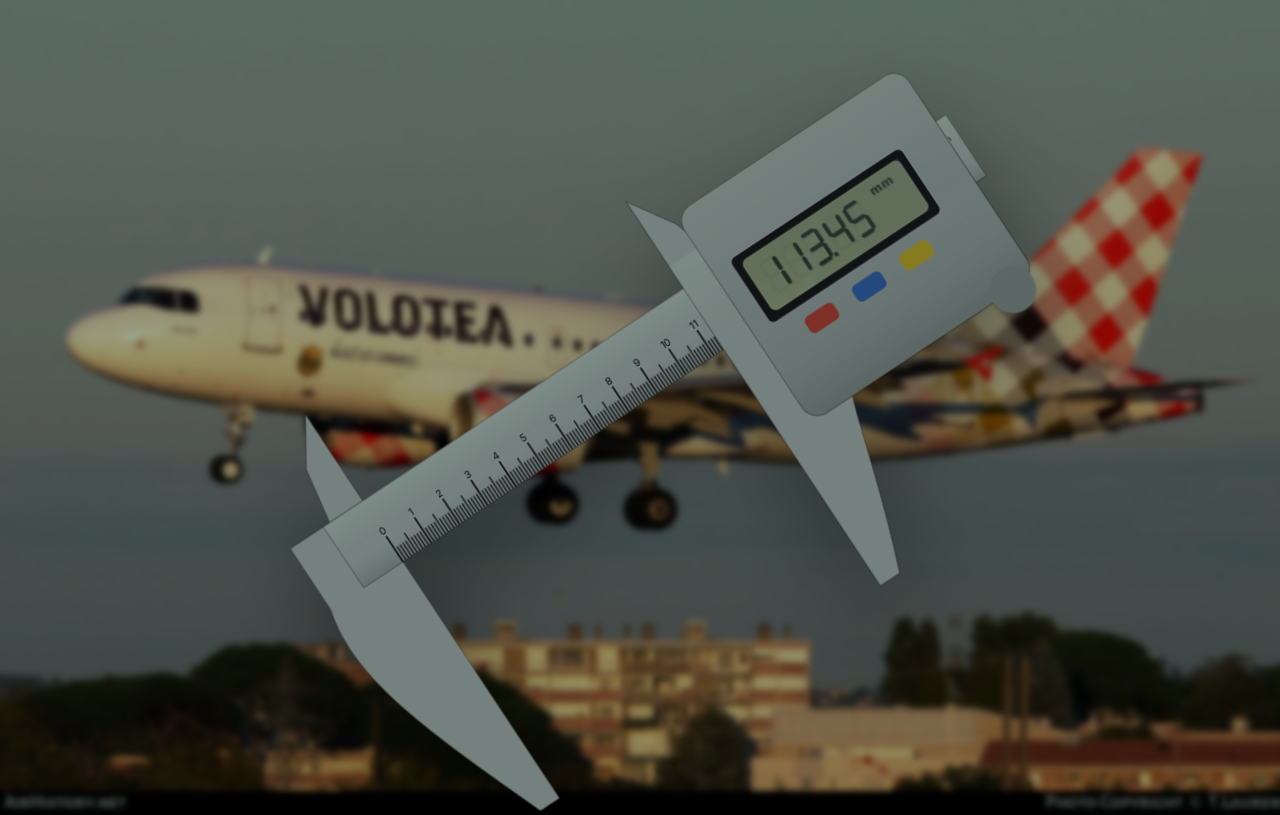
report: 113.45 (mm)
